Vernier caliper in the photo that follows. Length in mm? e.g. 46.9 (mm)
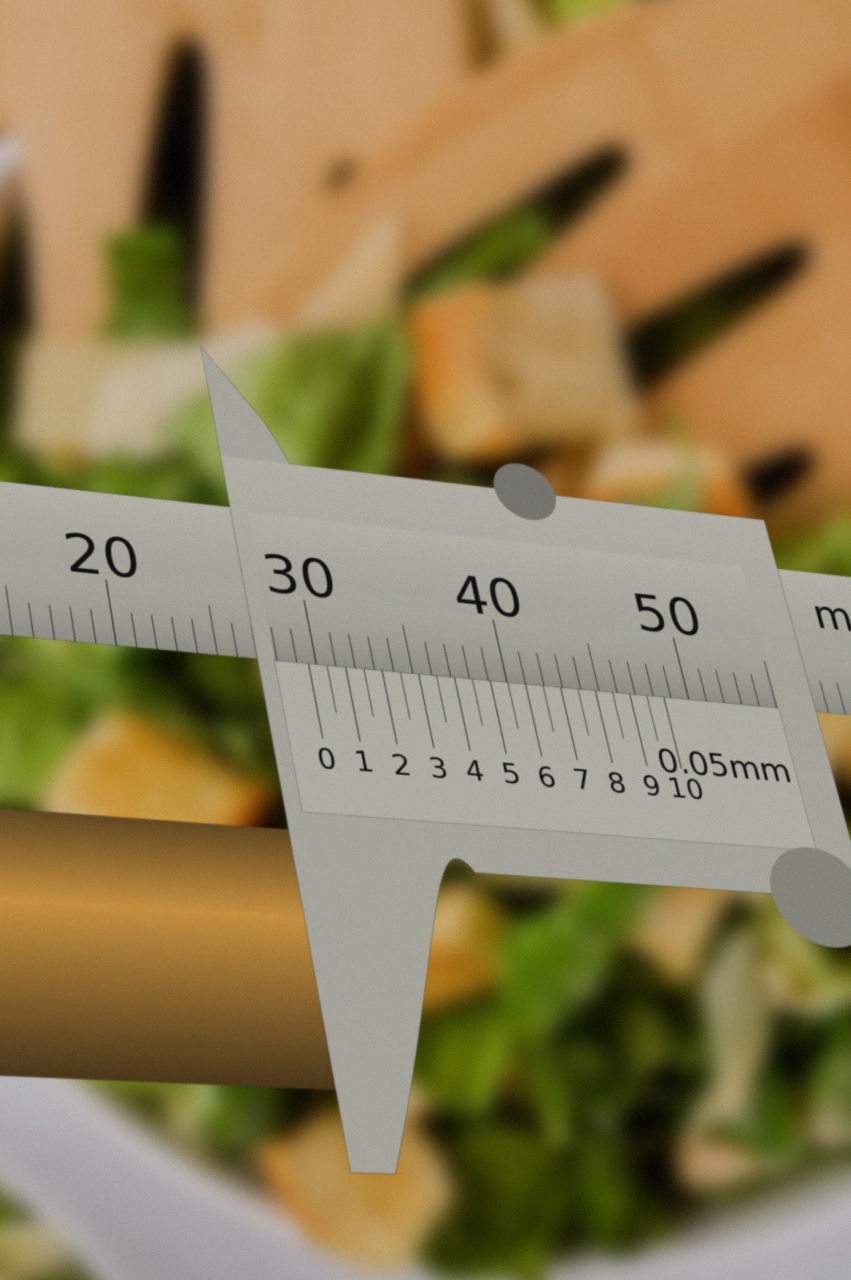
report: 29.6 (mm)
